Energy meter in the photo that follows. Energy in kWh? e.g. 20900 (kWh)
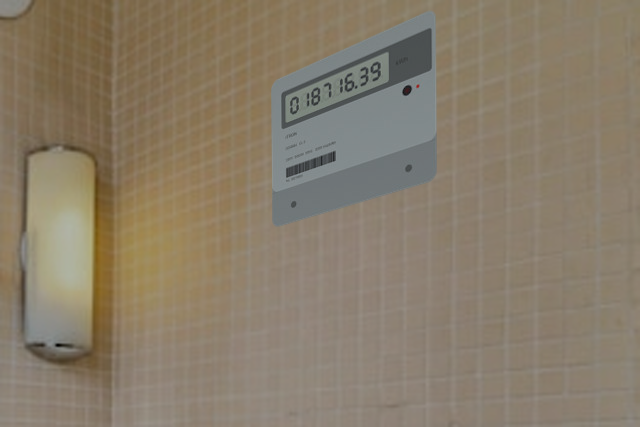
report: 18716.39 (kWh)
